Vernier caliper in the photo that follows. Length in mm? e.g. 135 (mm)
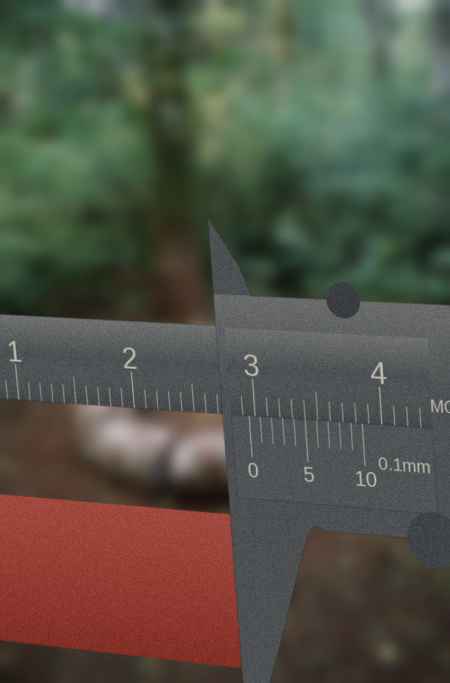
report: 29.5 (mm)
